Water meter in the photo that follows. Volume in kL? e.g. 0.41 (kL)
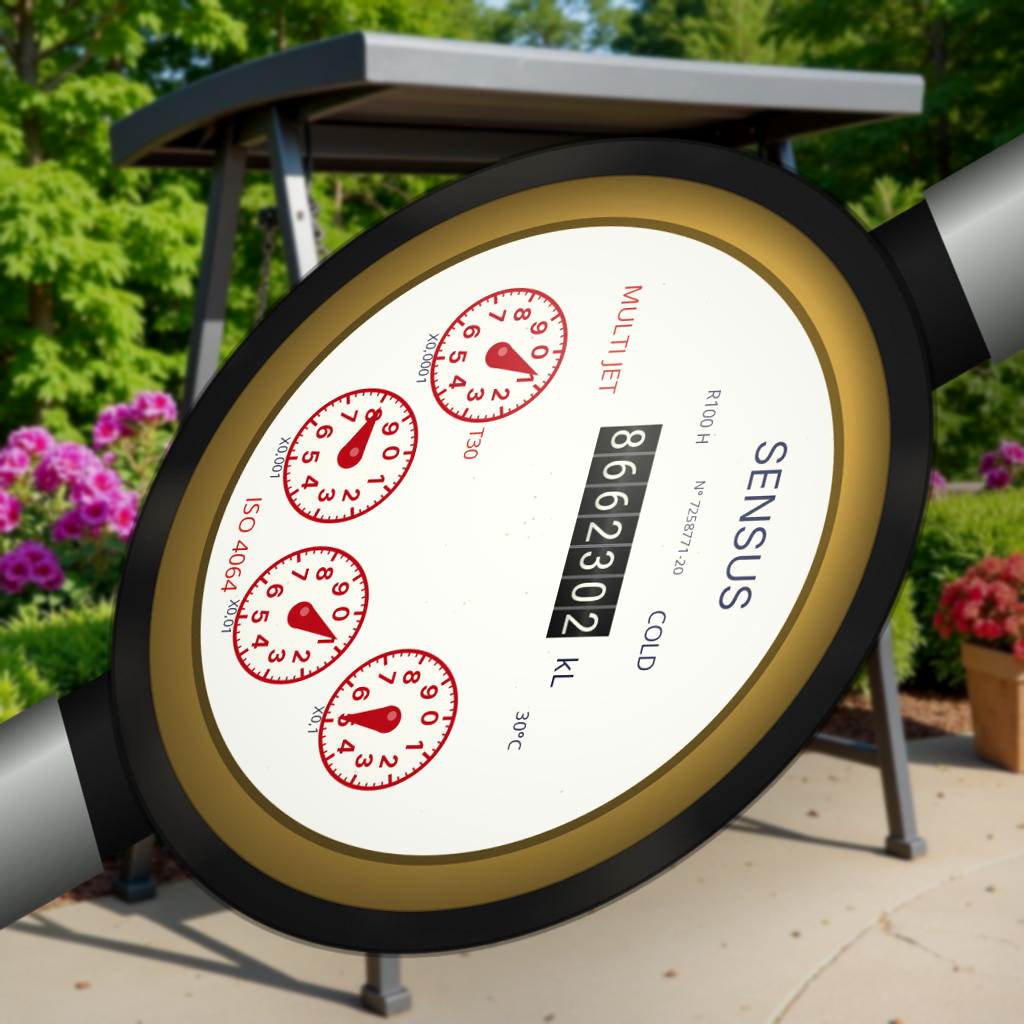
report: 8662302.5080 (kL)
